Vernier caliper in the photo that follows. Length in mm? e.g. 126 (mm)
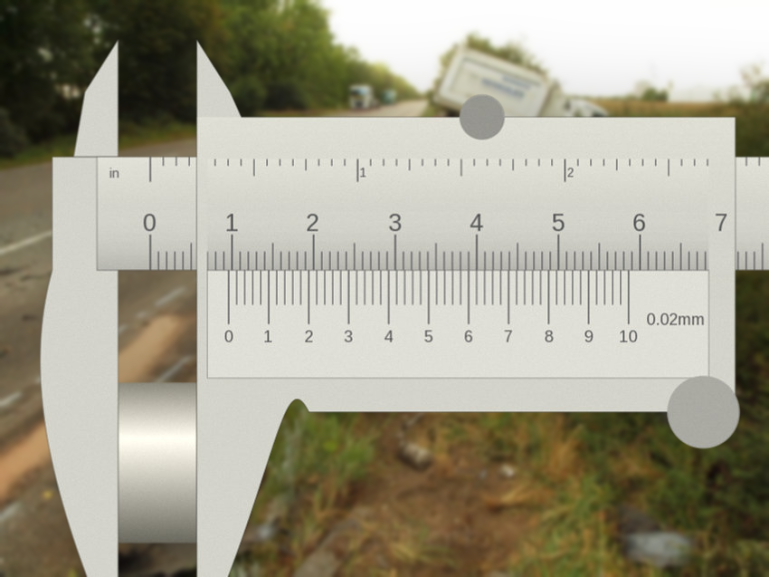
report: 9.6 (mm)
